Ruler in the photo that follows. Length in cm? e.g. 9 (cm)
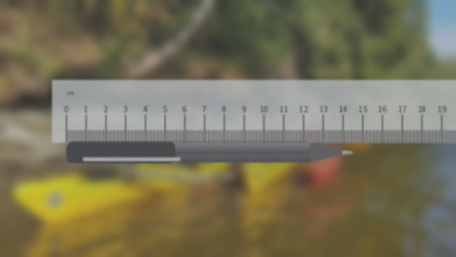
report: 14.5 (cm)
